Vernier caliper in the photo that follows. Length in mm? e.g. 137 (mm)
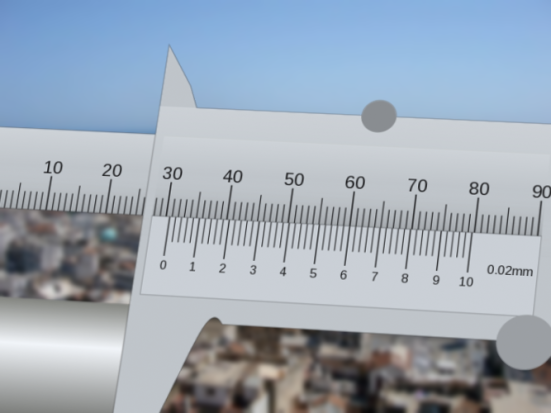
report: 30.6 (mm)
